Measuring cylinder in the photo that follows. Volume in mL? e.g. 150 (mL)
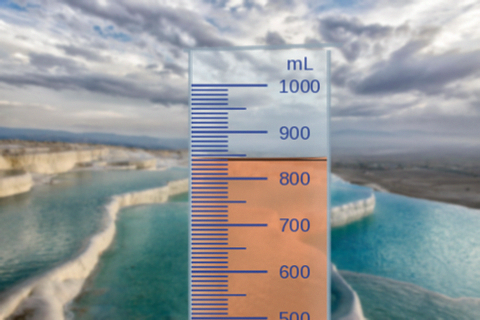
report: 840 (mL)
